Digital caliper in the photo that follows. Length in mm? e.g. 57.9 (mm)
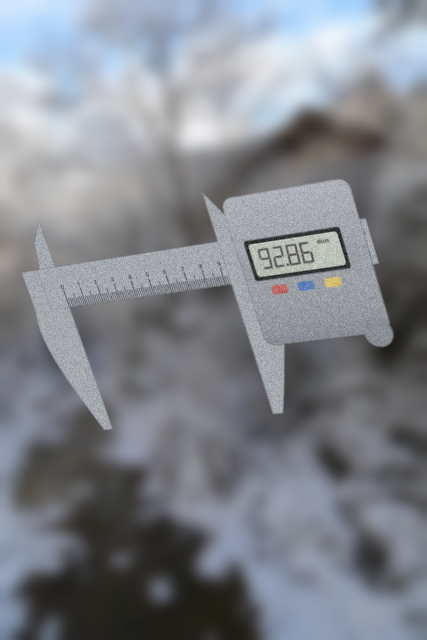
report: 92.86 (mm)
